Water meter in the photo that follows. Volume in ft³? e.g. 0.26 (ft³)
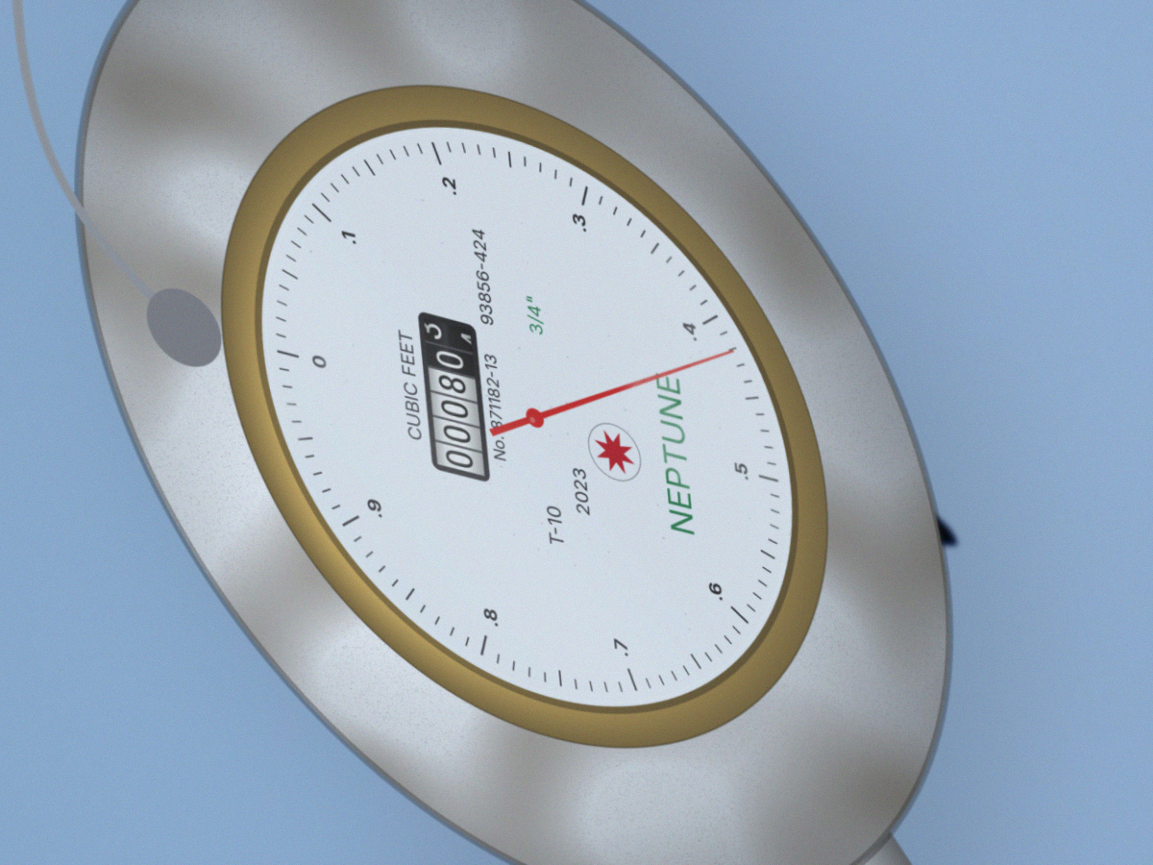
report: 803.42 (ft³)
